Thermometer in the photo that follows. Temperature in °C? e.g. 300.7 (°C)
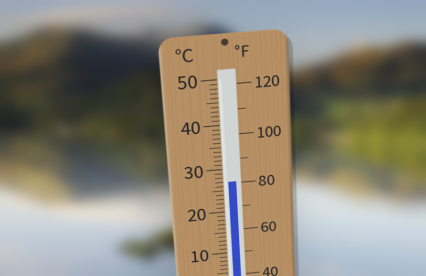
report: 27 (°C)
